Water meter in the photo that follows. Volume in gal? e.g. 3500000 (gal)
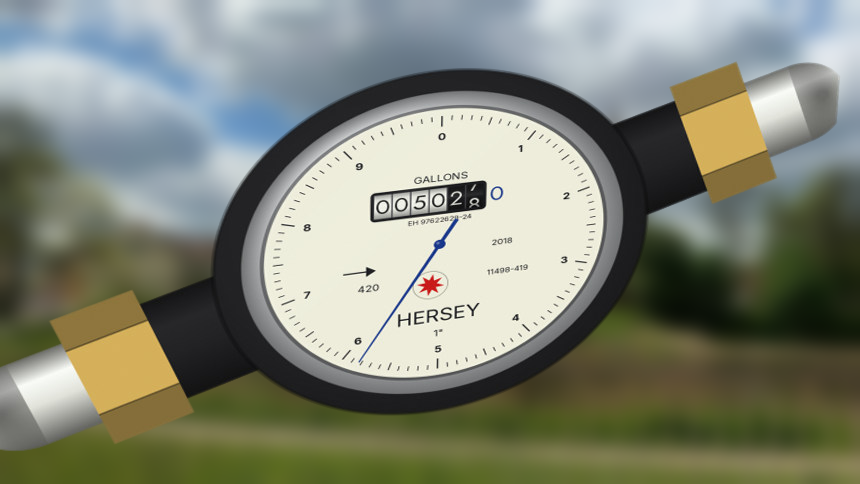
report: 50275.8 (gal)
